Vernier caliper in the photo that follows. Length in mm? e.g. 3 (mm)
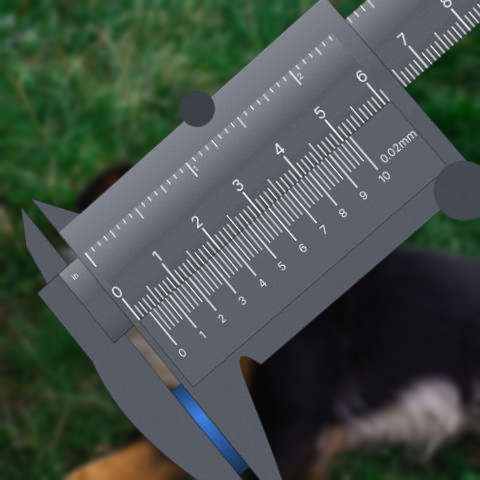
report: 2.4 (mm)
